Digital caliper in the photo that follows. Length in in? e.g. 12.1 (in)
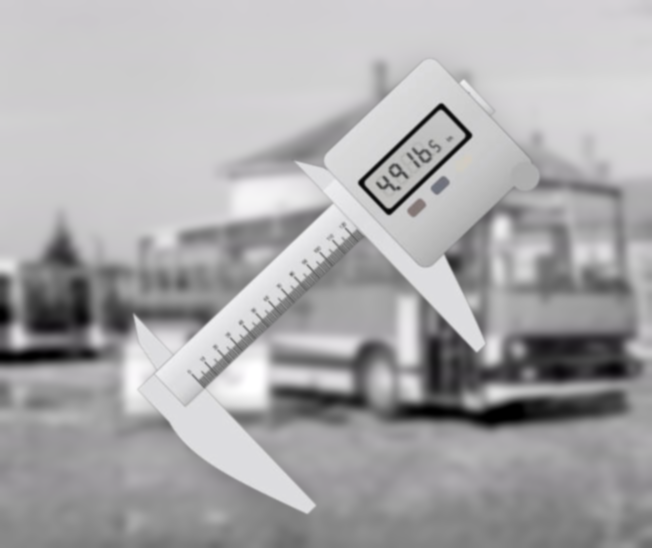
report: 4.9165 (in)
